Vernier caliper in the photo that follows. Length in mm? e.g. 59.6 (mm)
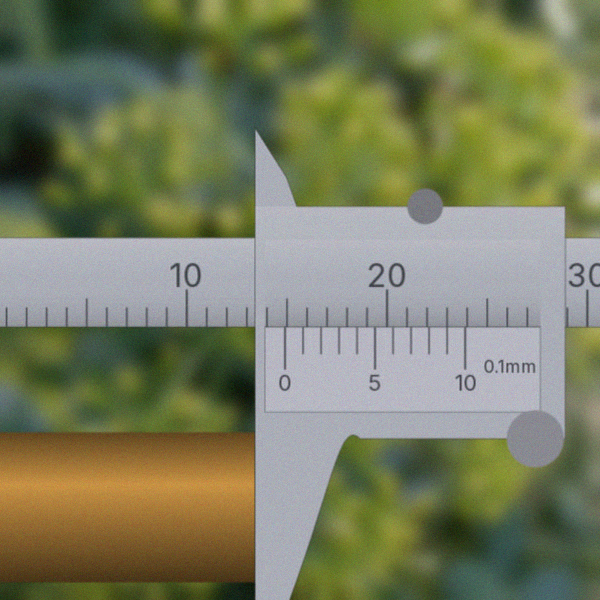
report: 14.9 (mm)
